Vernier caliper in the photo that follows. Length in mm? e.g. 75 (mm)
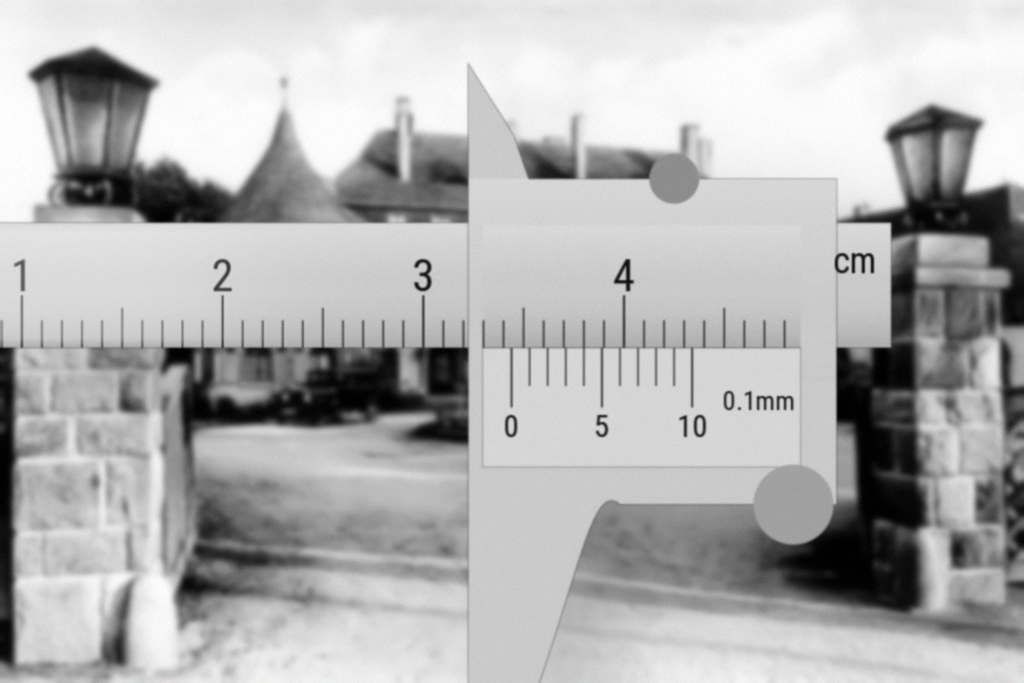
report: 34.4 (mm)
